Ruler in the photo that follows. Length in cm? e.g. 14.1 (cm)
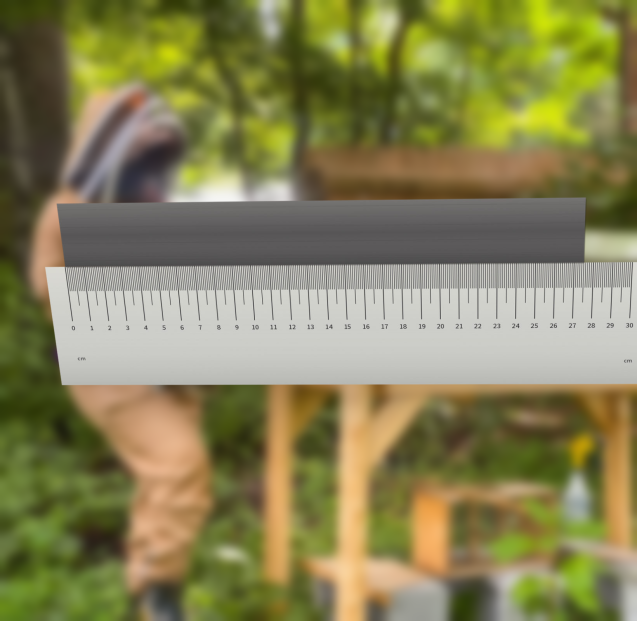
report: 27.5 (cm)
